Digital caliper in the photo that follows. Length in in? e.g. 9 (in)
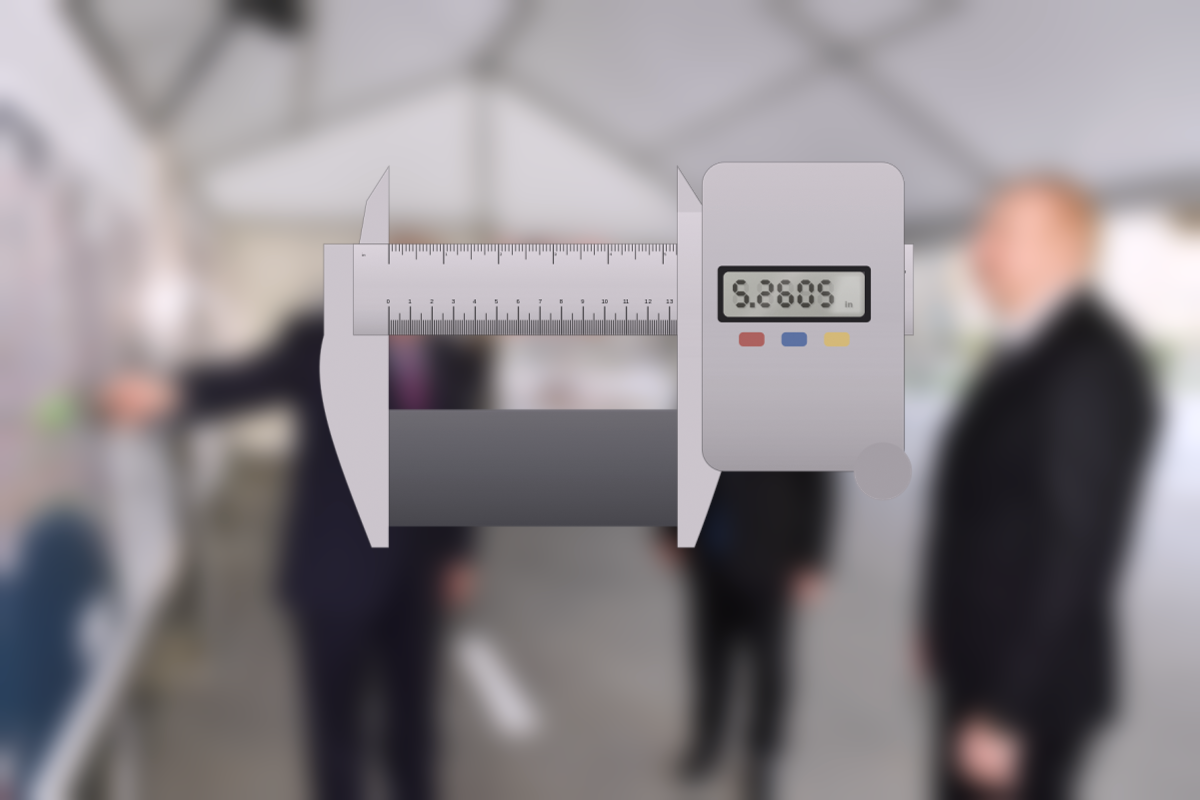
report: 5.2605 (in)
